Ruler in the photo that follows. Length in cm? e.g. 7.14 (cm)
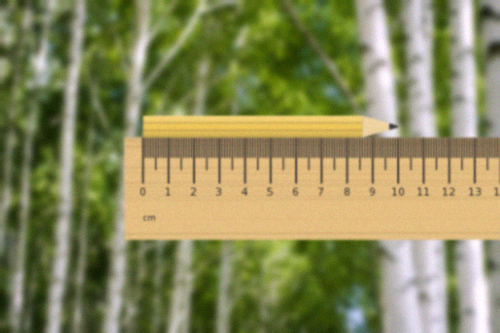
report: 10 (cm)
